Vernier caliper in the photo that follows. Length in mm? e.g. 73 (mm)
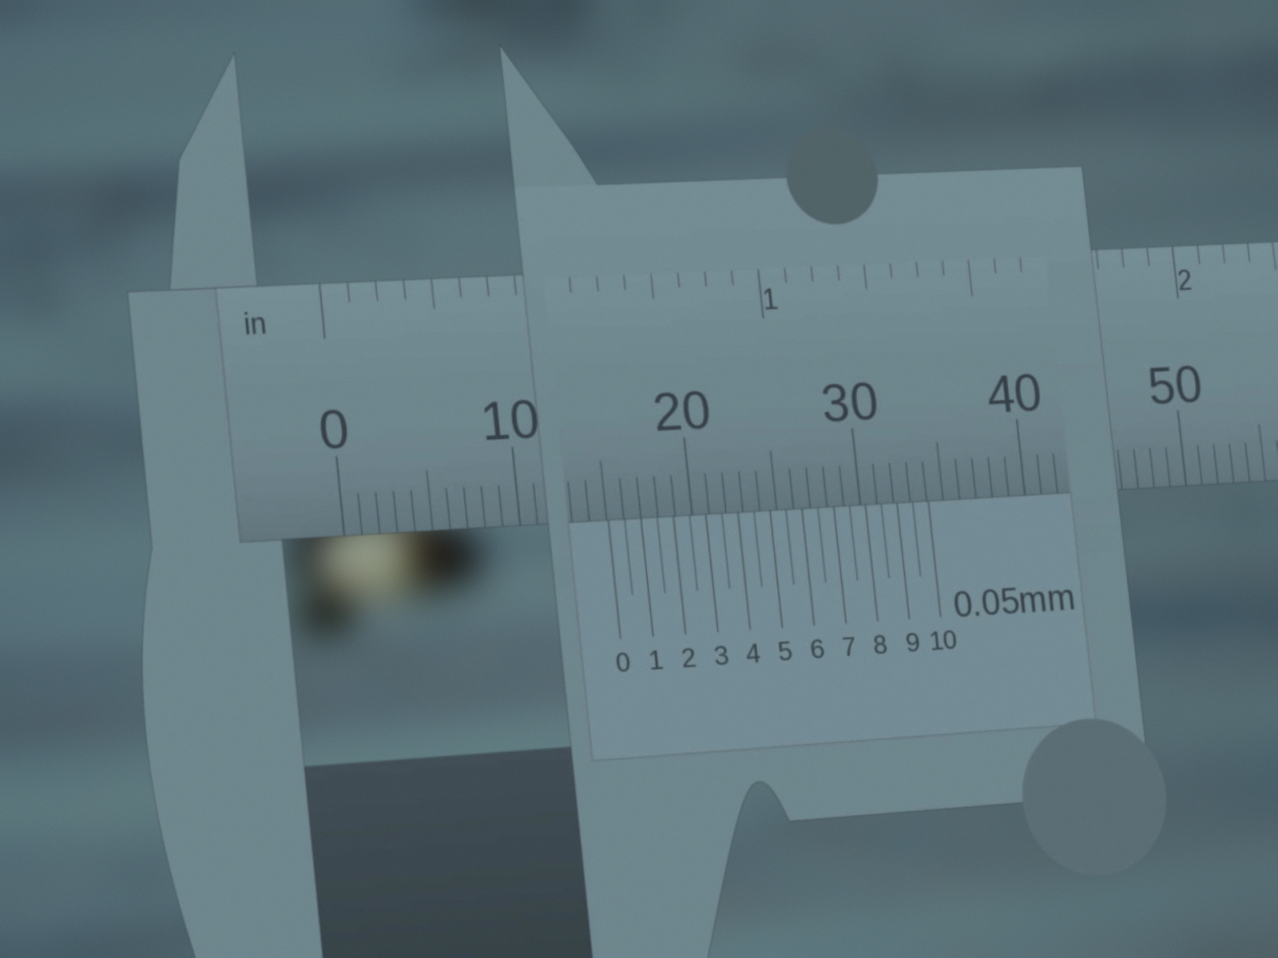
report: 15.1 (mm)
